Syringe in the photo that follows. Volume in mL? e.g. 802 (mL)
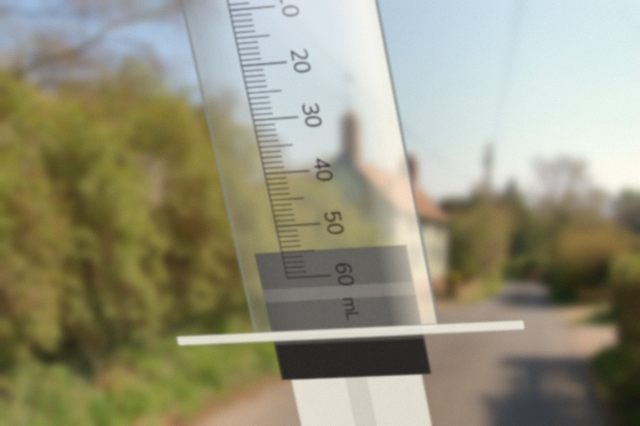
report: 55 (mL)
